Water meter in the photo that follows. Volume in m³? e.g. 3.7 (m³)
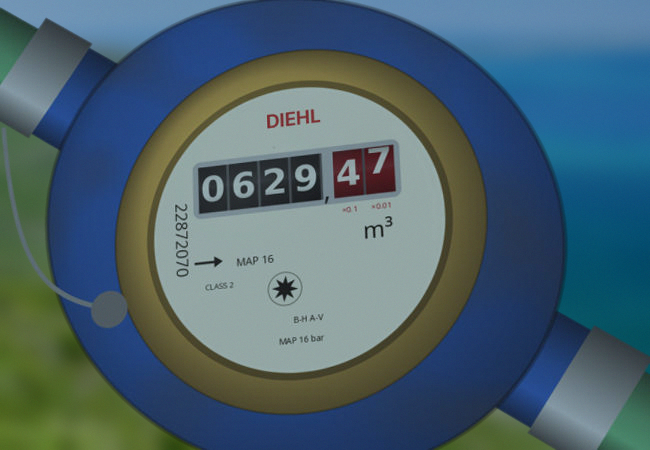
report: 629.47 (m³)
